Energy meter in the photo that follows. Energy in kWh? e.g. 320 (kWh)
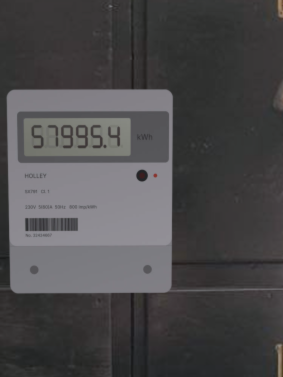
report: 57995.4 (kWh)
